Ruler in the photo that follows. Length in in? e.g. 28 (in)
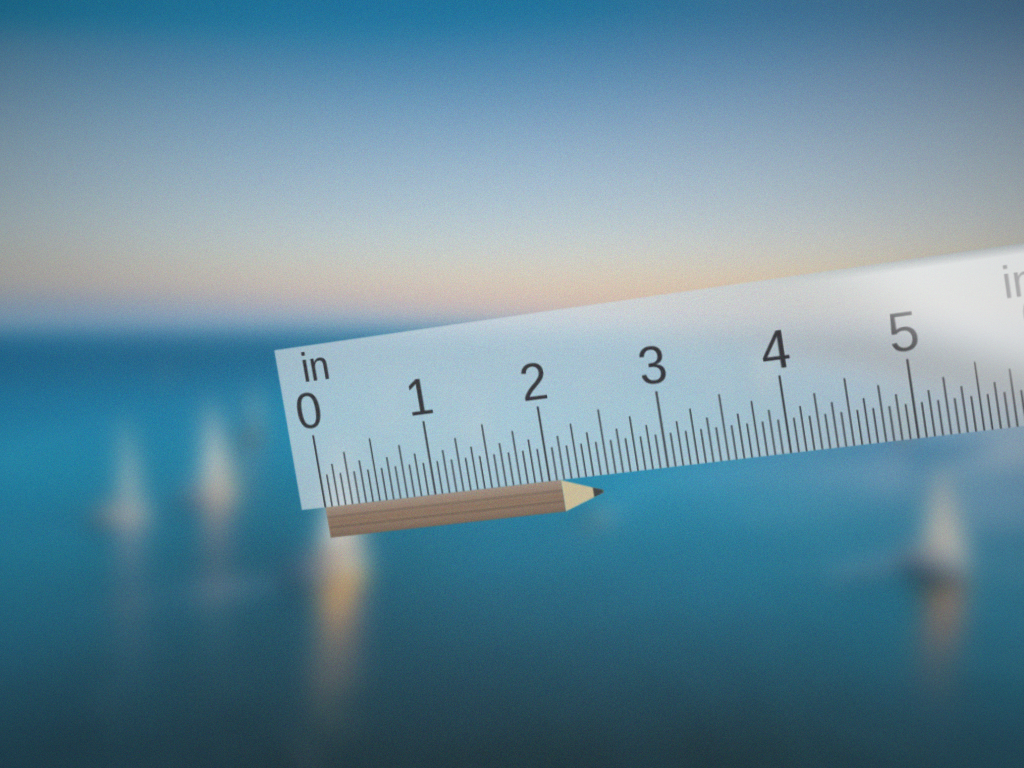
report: 2.4375 (in)
